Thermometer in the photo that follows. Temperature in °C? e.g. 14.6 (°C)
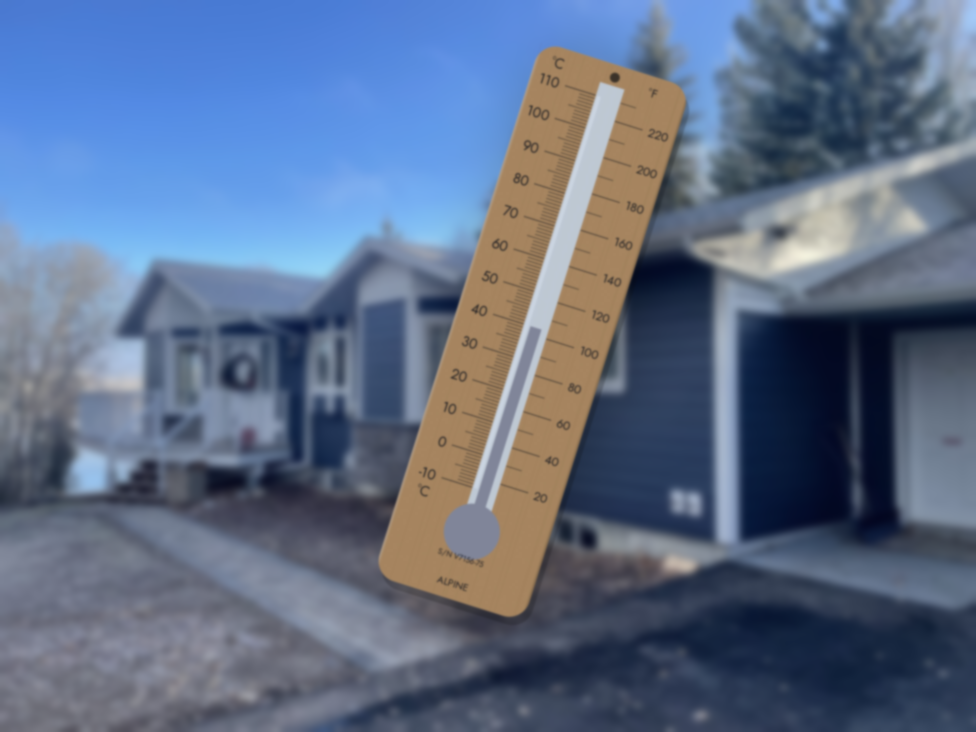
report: 40 (°C)
